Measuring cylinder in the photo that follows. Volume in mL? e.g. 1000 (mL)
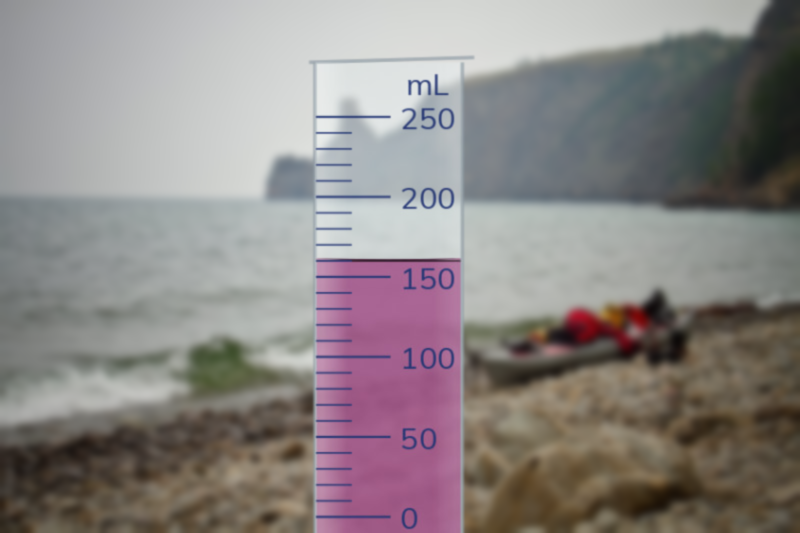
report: 160 (mL)
